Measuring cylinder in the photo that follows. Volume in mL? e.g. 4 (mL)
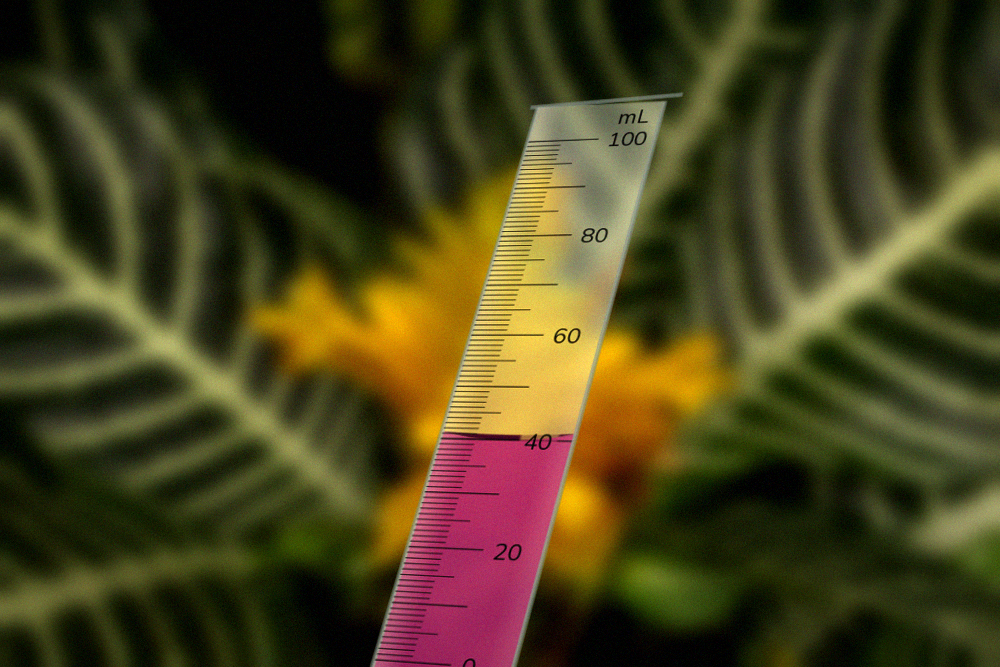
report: 40 (mL)
